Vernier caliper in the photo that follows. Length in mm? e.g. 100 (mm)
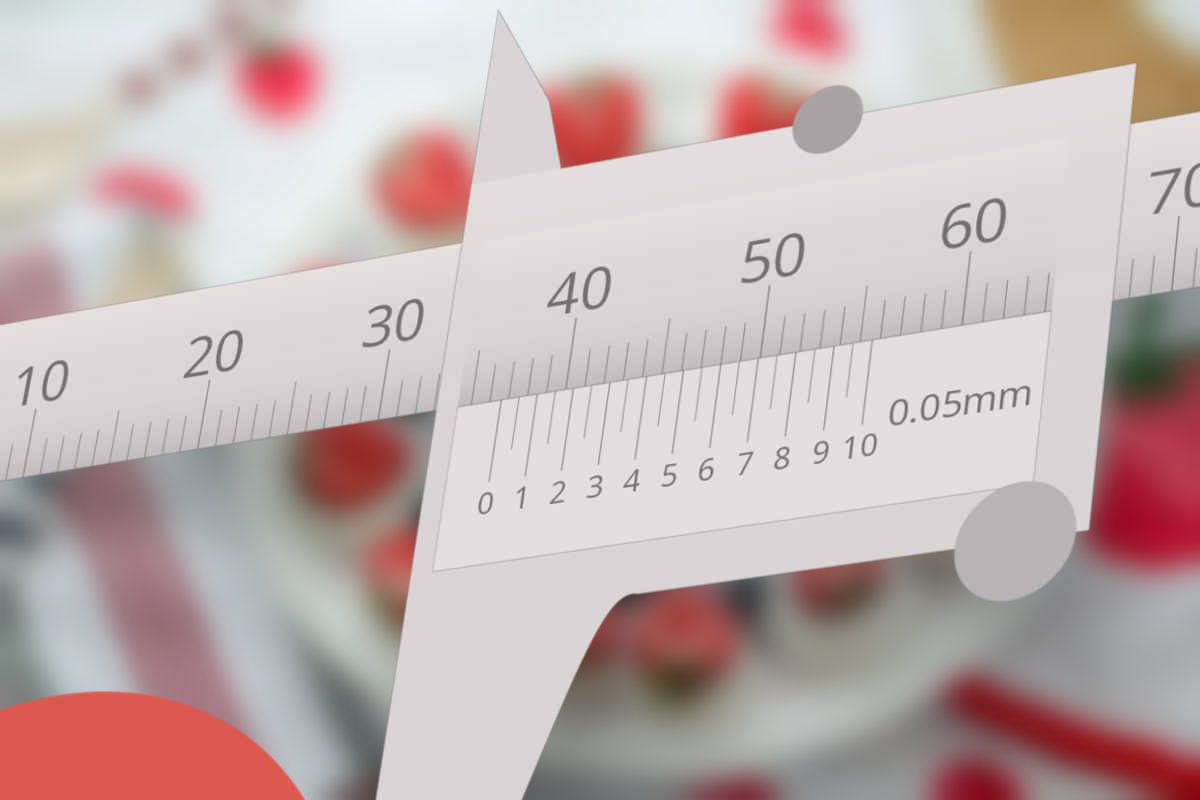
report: 36.6 (mm)
